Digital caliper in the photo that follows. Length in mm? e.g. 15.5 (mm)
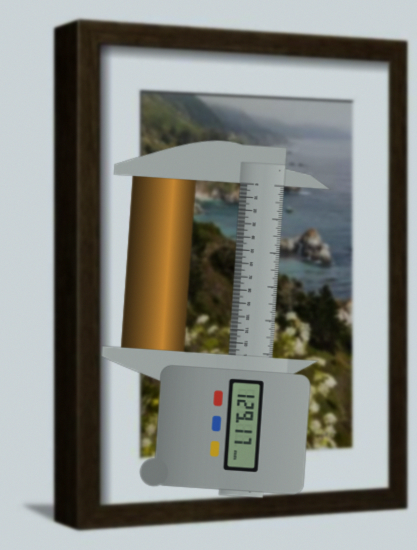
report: 129.17 (mm)
